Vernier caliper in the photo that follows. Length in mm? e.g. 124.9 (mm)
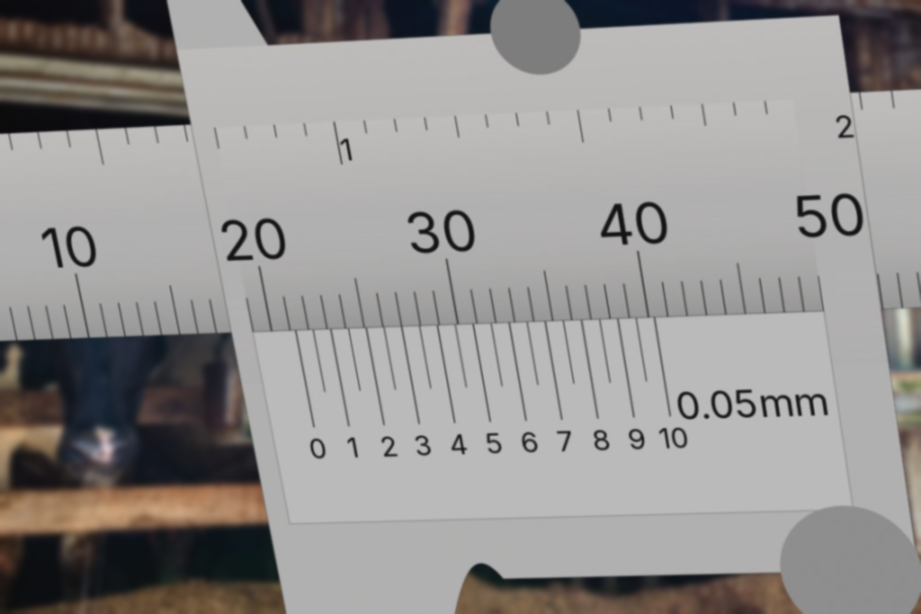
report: 21.3 (mm)
